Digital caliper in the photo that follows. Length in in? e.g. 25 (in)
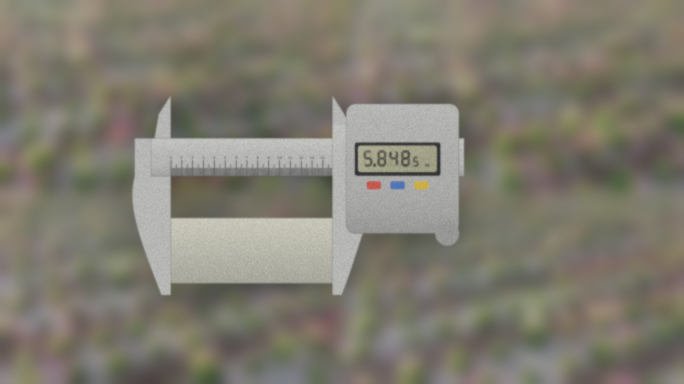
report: 5.8485 (in)
